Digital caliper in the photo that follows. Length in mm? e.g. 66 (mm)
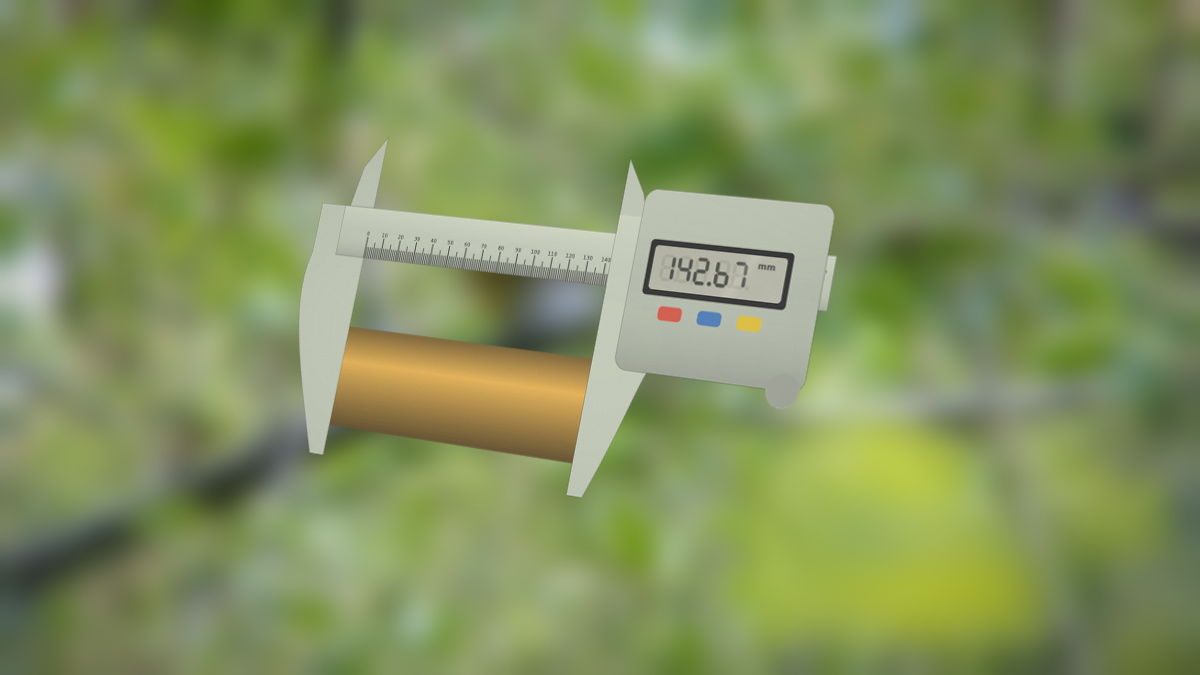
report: 142.67 (mm)
